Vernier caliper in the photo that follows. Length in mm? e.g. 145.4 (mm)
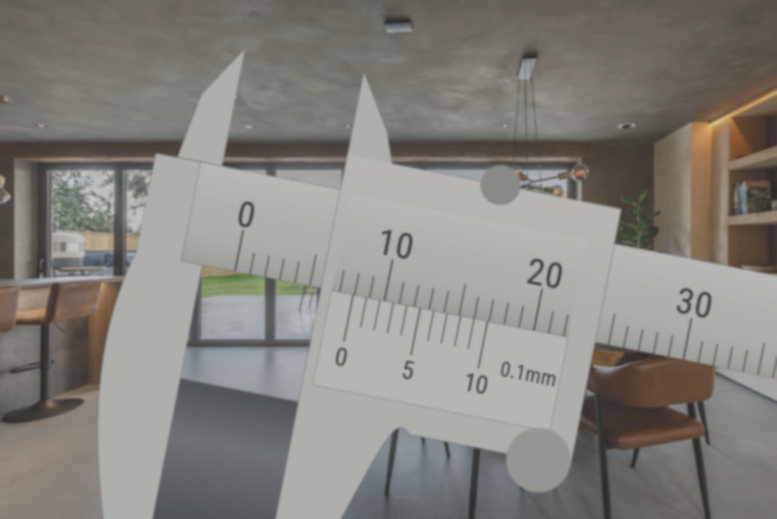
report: 7.9 (mm)
